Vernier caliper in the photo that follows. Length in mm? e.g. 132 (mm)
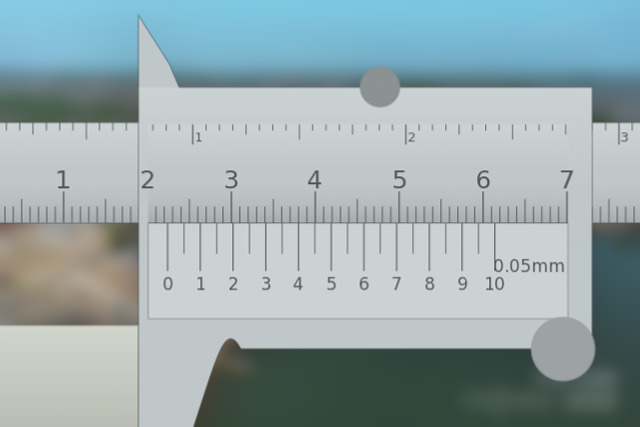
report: 22.4 (mm)
